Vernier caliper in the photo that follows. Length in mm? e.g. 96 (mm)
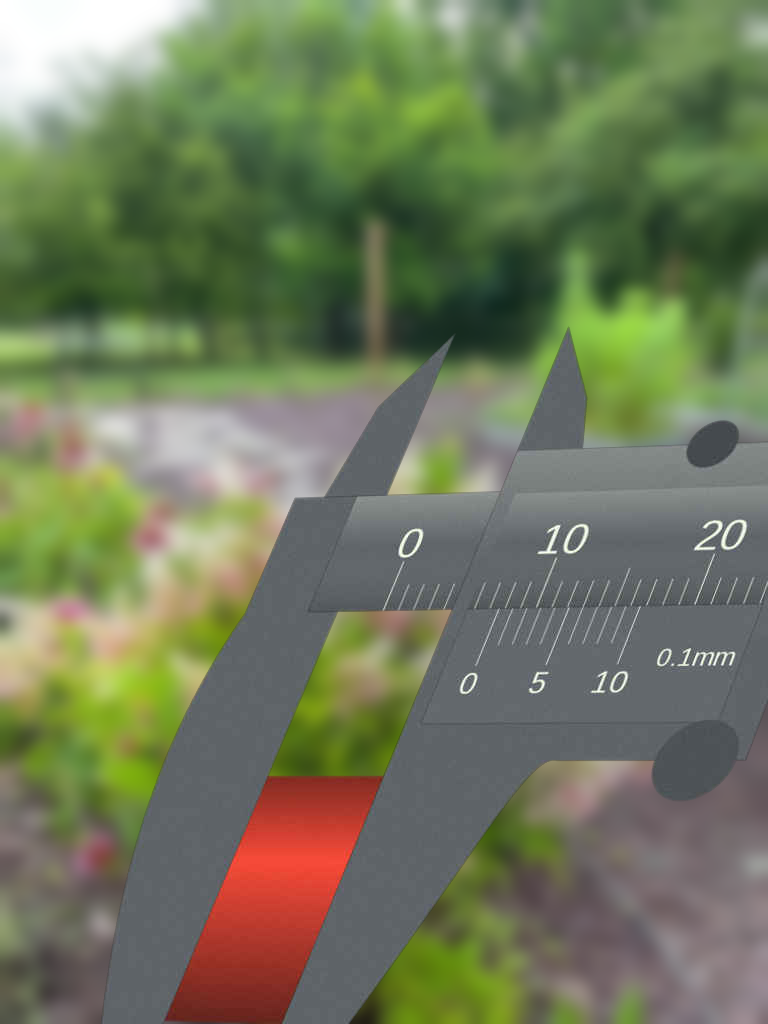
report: 7.6 (mm)
